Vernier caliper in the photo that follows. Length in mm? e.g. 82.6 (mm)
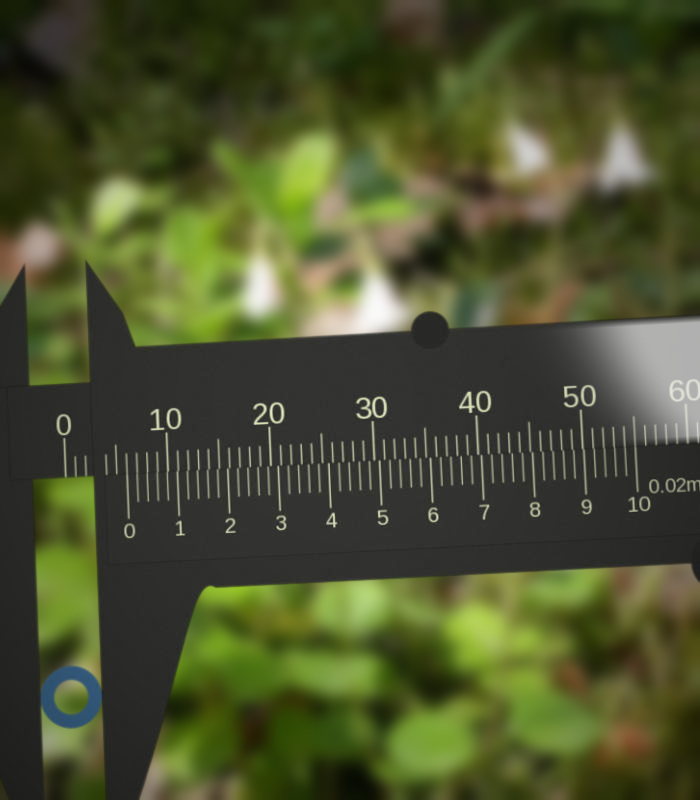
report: 6.0 (mm)
